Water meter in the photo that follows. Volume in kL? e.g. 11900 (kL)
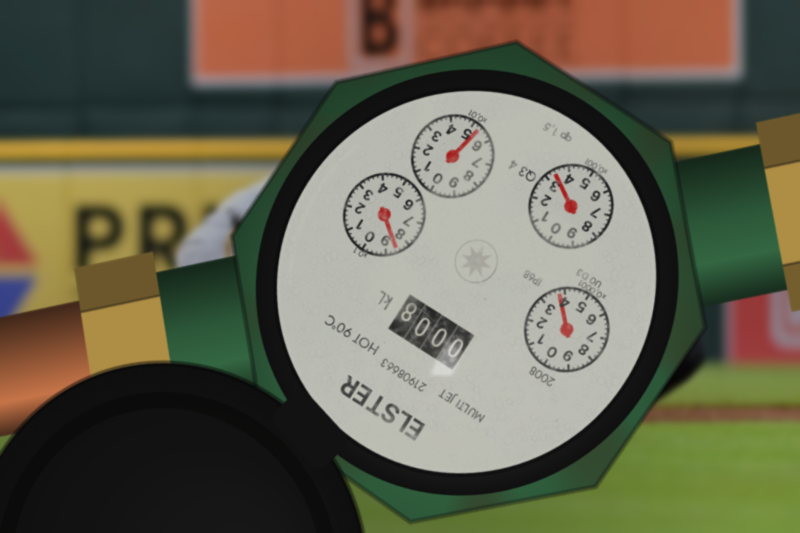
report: 7.8533 (kL)
